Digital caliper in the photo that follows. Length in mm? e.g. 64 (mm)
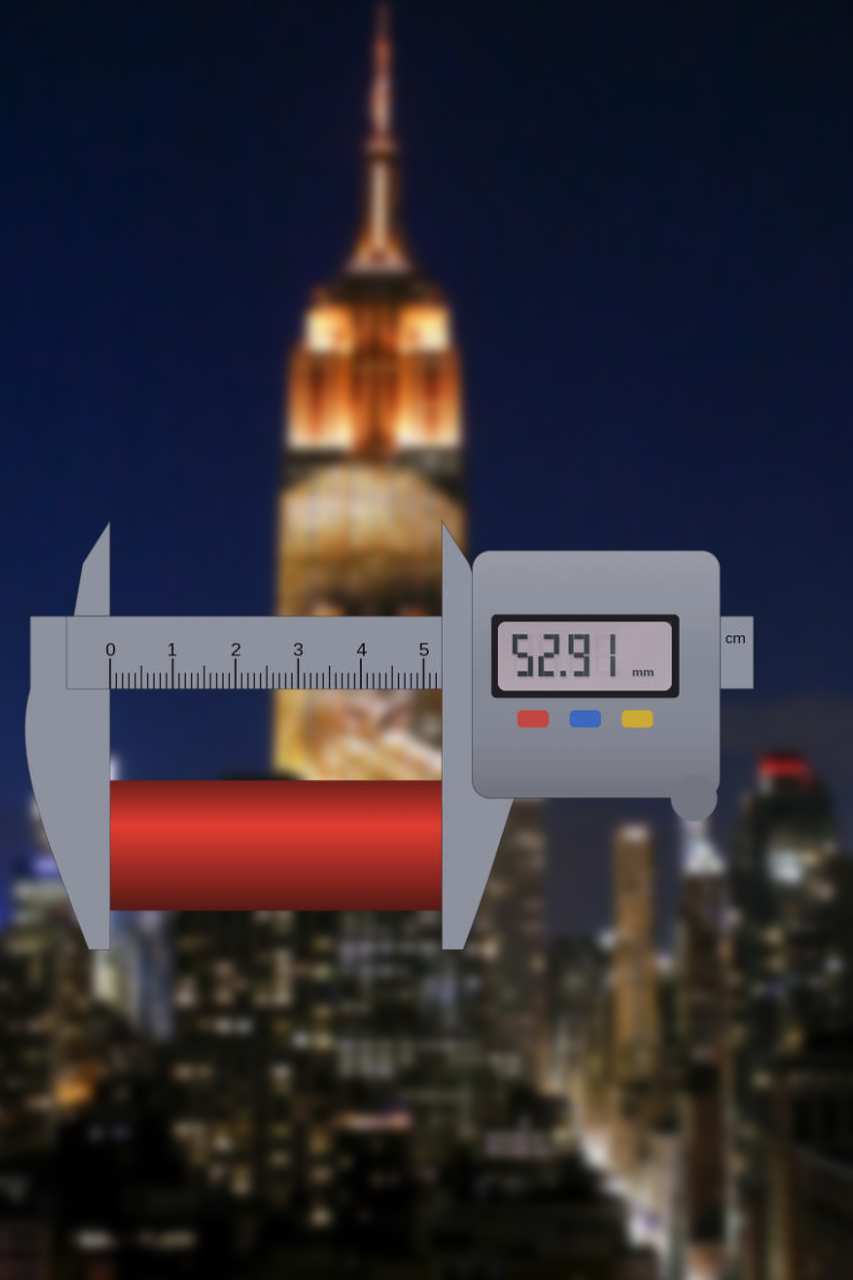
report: 52.91 (mm)
